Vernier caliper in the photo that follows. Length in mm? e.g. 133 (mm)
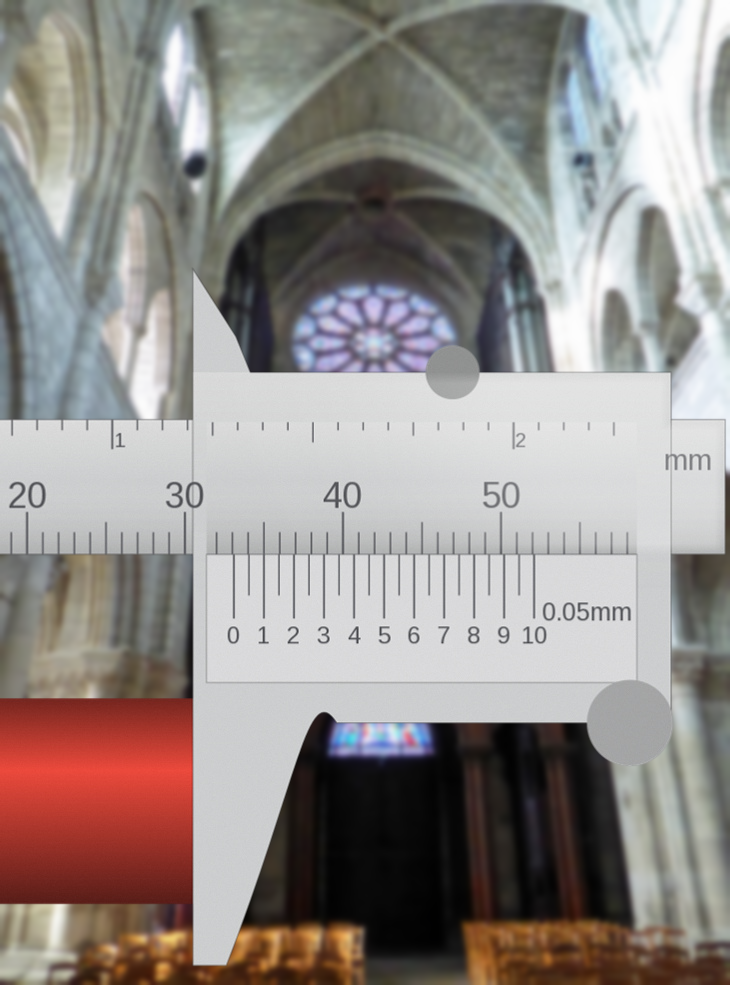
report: 33.1 (mm)
